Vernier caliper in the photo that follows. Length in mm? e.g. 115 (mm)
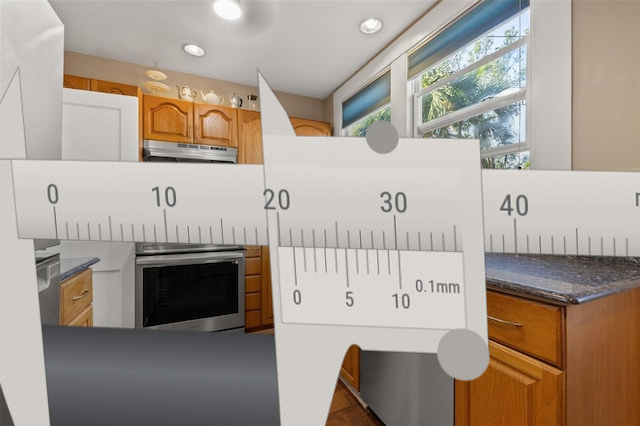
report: 21.2 (mm)
